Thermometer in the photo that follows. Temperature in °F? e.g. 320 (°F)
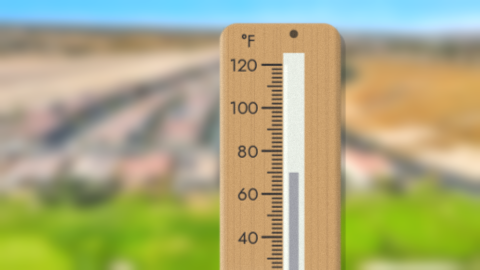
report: 70 (°F)
